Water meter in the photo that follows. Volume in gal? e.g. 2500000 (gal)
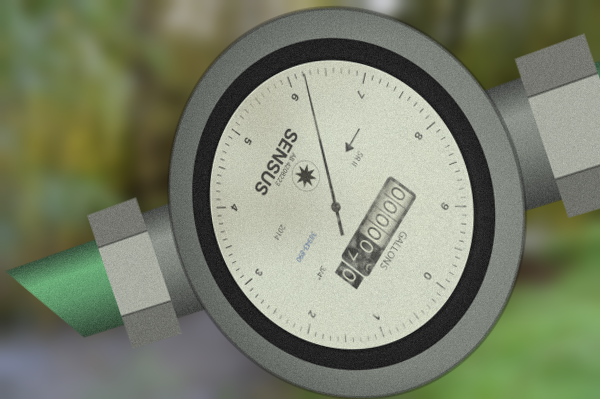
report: 66.2 (gal)
